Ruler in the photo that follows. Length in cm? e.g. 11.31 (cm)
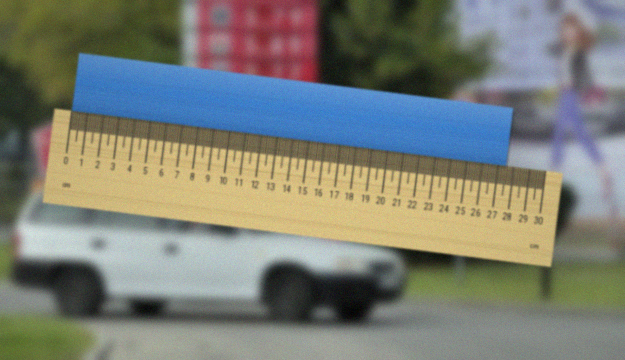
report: 27.5 (cm)
